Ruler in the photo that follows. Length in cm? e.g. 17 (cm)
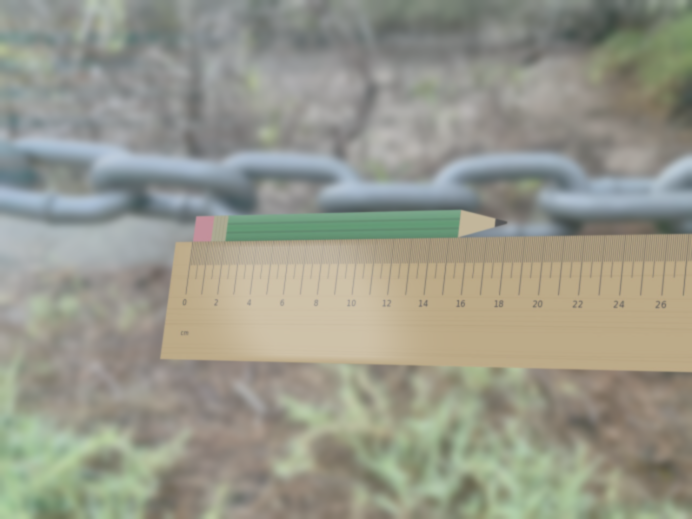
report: 18 (cm)
